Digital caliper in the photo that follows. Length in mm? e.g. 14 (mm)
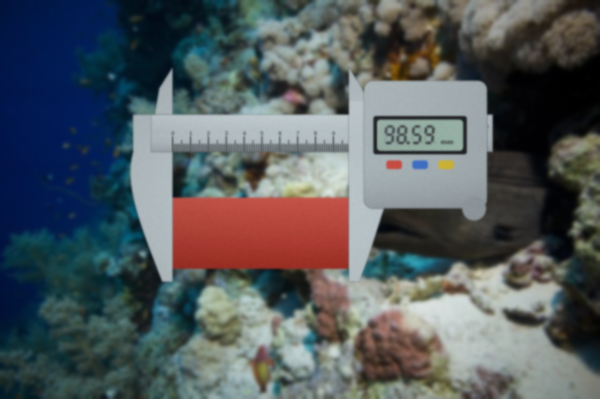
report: 98.59 (mm)
